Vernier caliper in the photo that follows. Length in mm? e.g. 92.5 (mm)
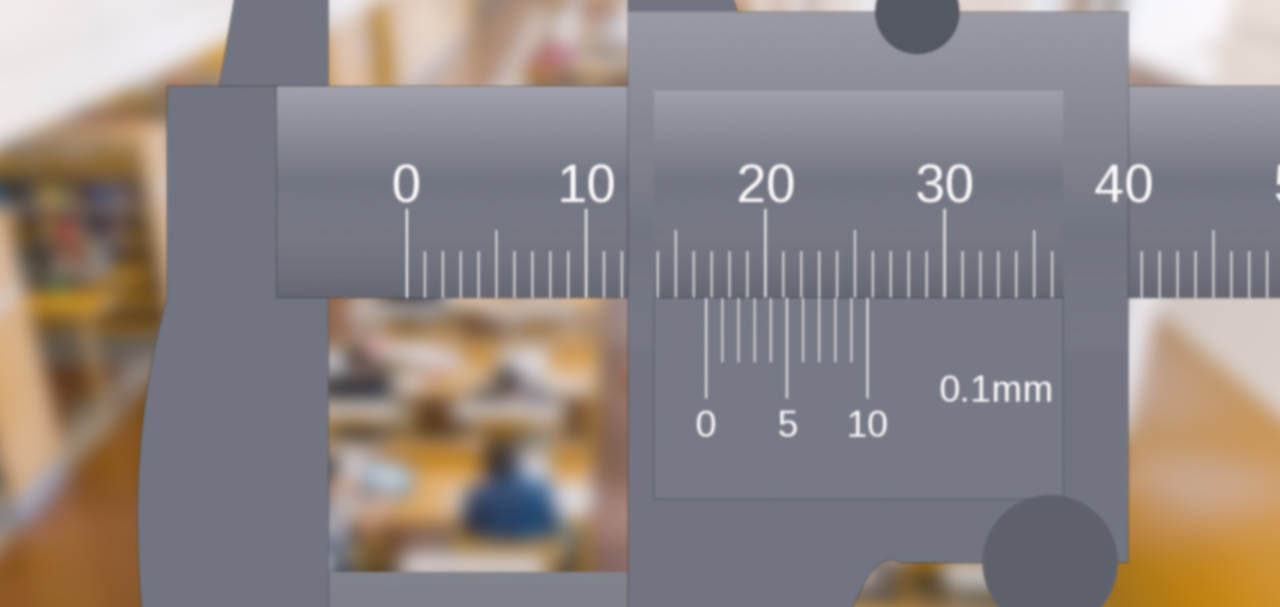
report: 16.7 (mm)
